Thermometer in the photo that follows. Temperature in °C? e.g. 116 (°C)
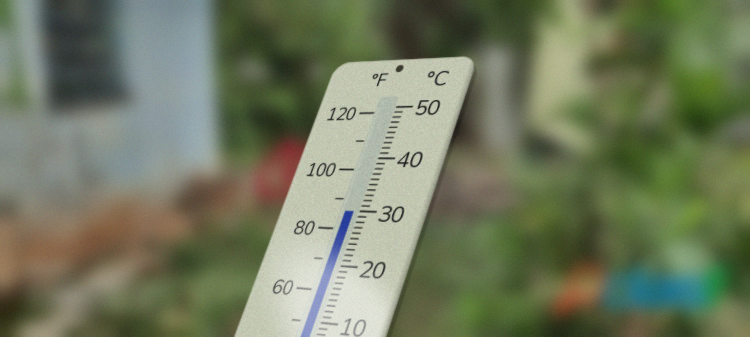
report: 30 (°C)
